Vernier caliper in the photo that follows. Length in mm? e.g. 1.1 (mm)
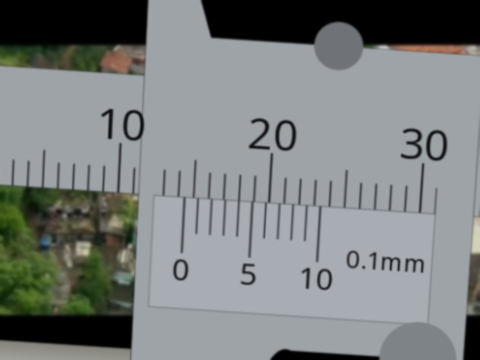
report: 14.4 (mm)
